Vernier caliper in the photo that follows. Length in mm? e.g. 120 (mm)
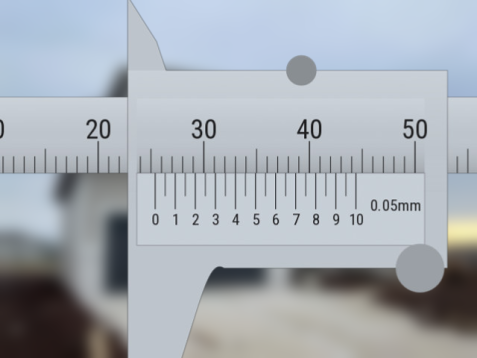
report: 25.4 (mm)
